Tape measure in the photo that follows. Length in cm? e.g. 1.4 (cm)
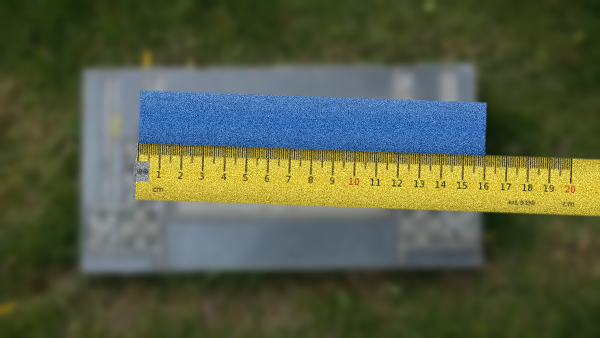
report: 16 (cm)
